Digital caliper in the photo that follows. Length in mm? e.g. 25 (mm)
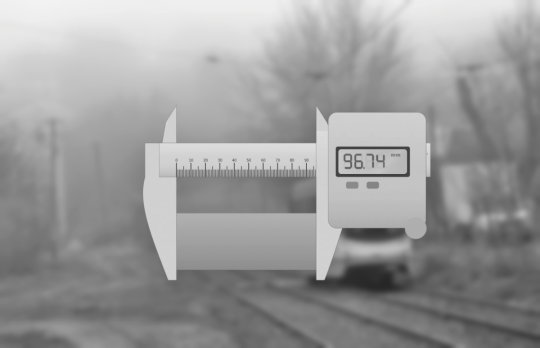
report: 96.74 (mm)
